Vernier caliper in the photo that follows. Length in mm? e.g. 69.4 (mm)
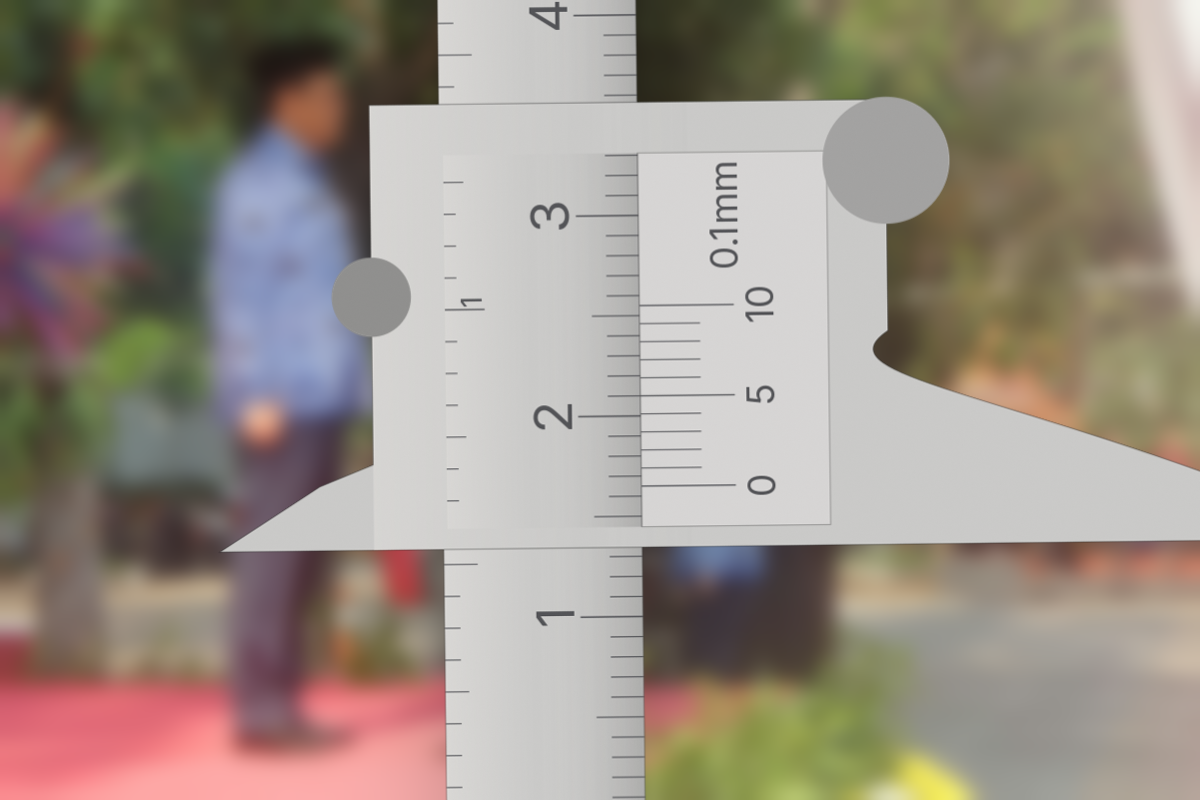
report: 16.5 (mm)
